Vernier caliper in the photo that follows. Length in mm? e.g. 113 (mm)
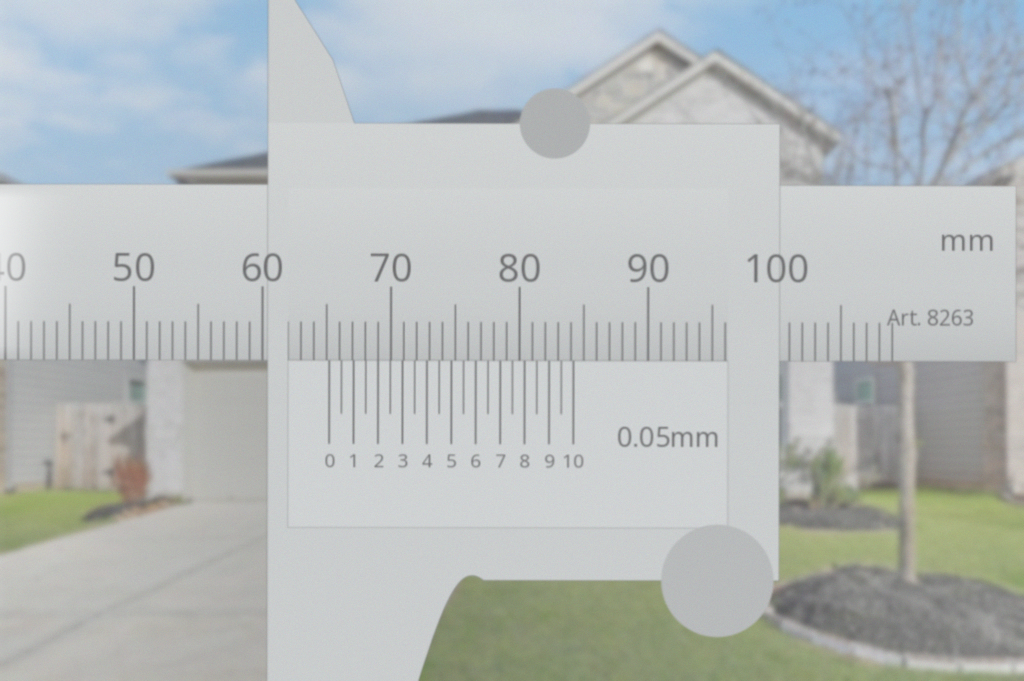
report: 65.2 (mm)
